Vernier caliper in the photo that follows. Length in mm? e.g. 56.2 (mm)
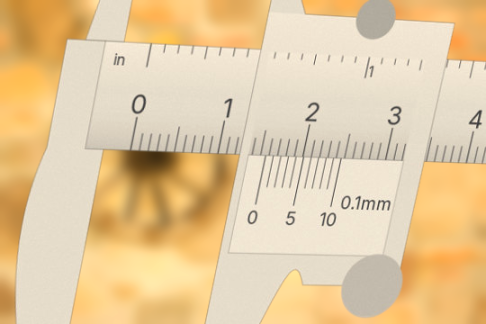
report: 15.6 (mm)
